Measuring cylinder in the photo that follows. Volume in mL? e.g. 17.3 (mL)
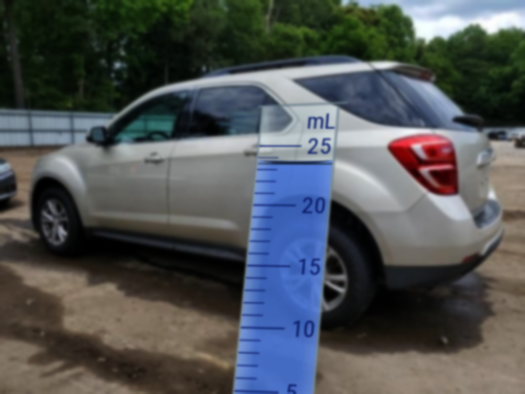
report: 23.5 (mL)
